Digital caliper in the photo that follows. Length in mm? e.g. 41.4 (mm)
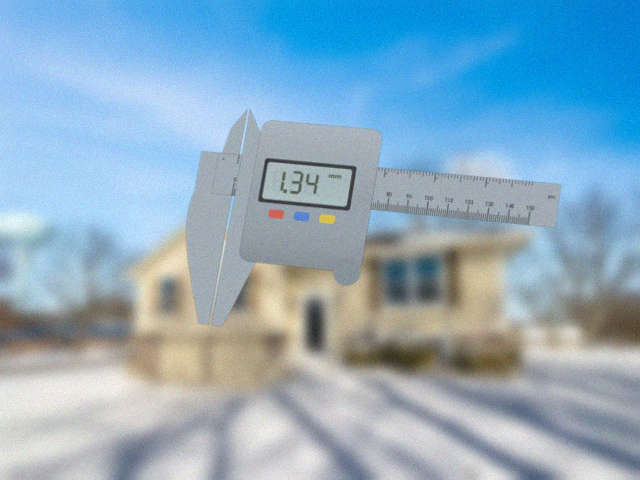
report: 1.34 (mm)
